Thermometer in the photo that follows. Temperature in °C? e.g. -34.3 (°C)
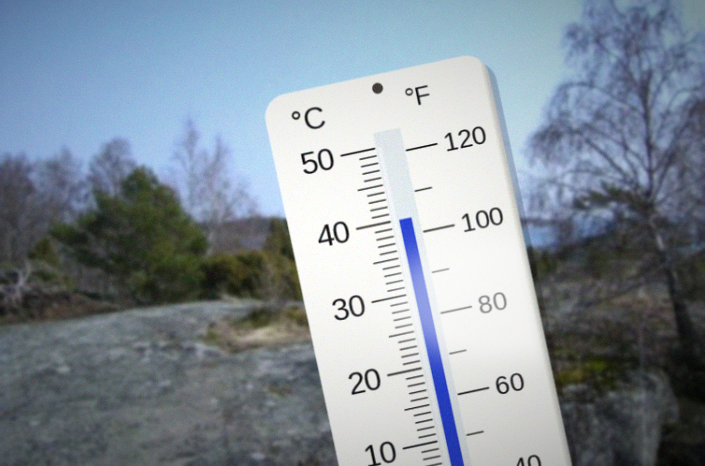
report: 40 (°C)
